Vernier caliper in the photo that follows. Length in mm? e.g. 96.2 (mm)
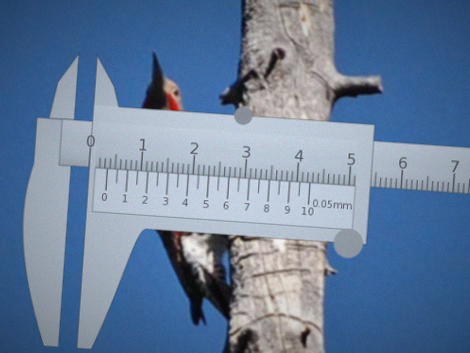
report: 3.5 (mm)
